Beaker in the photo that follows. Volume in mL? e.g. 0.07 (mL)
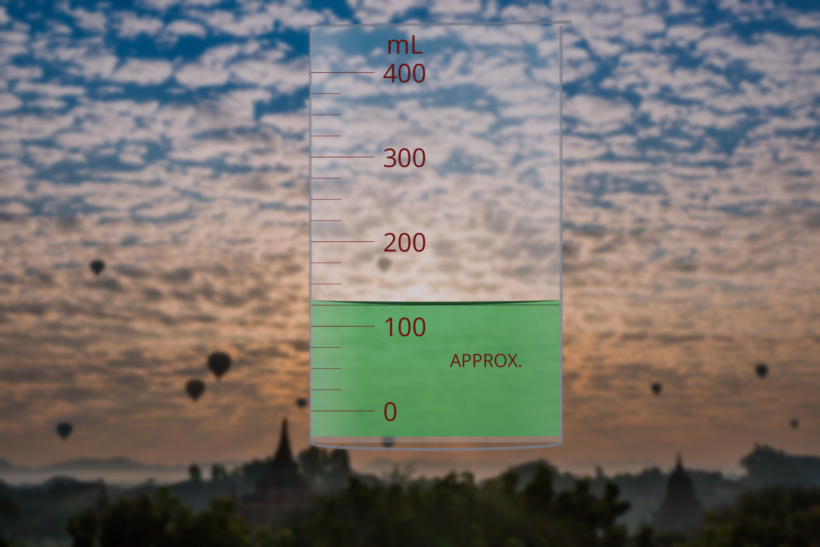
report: 125 (mL)
